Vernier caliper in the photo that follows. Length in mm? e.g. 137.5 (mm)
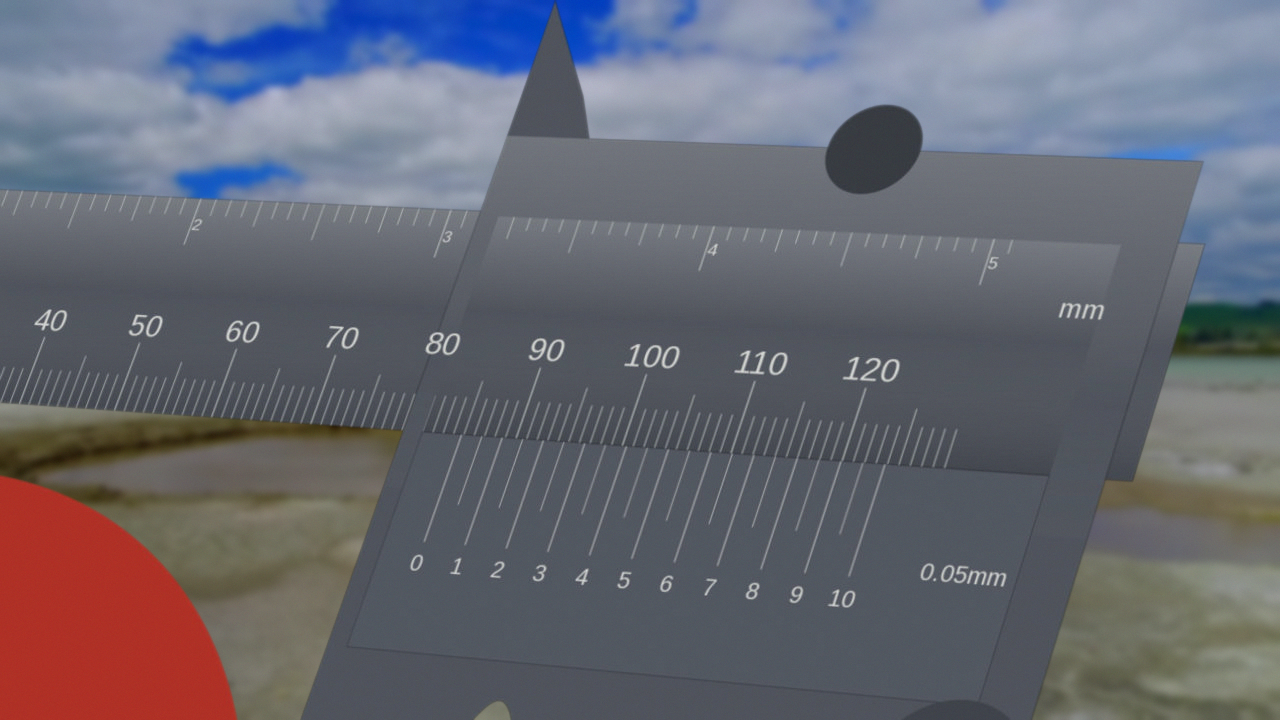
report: 84.8 (mm)
